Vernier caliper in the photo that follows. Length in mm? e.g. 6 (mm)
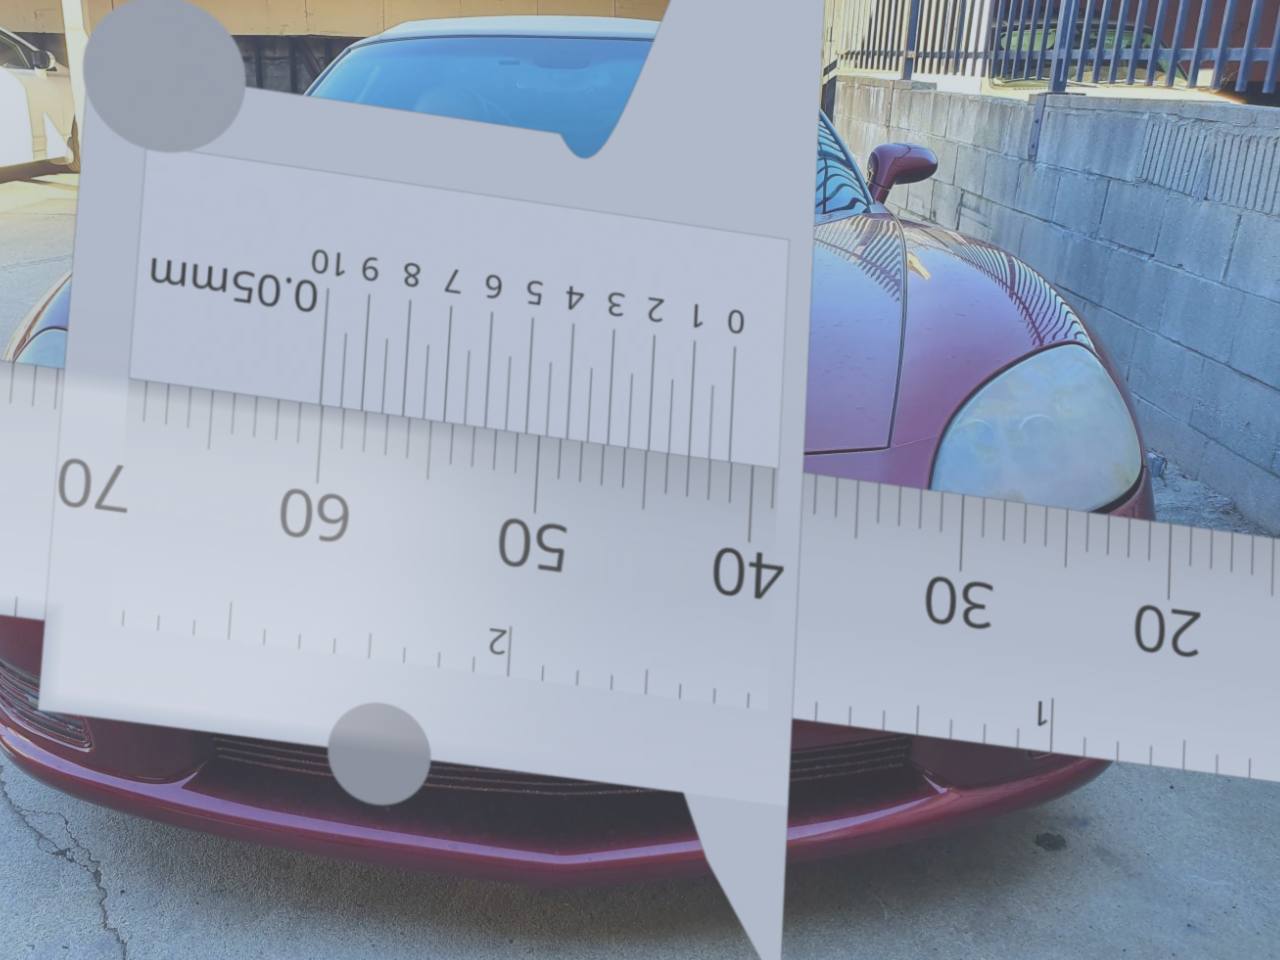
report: 41.1 (mm)
